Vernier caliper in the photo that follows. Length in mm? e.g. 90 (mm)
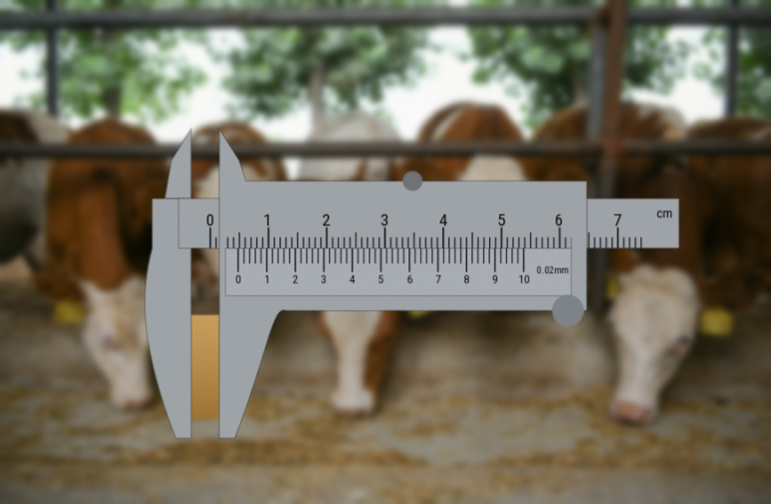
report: 4.8 (mm)
